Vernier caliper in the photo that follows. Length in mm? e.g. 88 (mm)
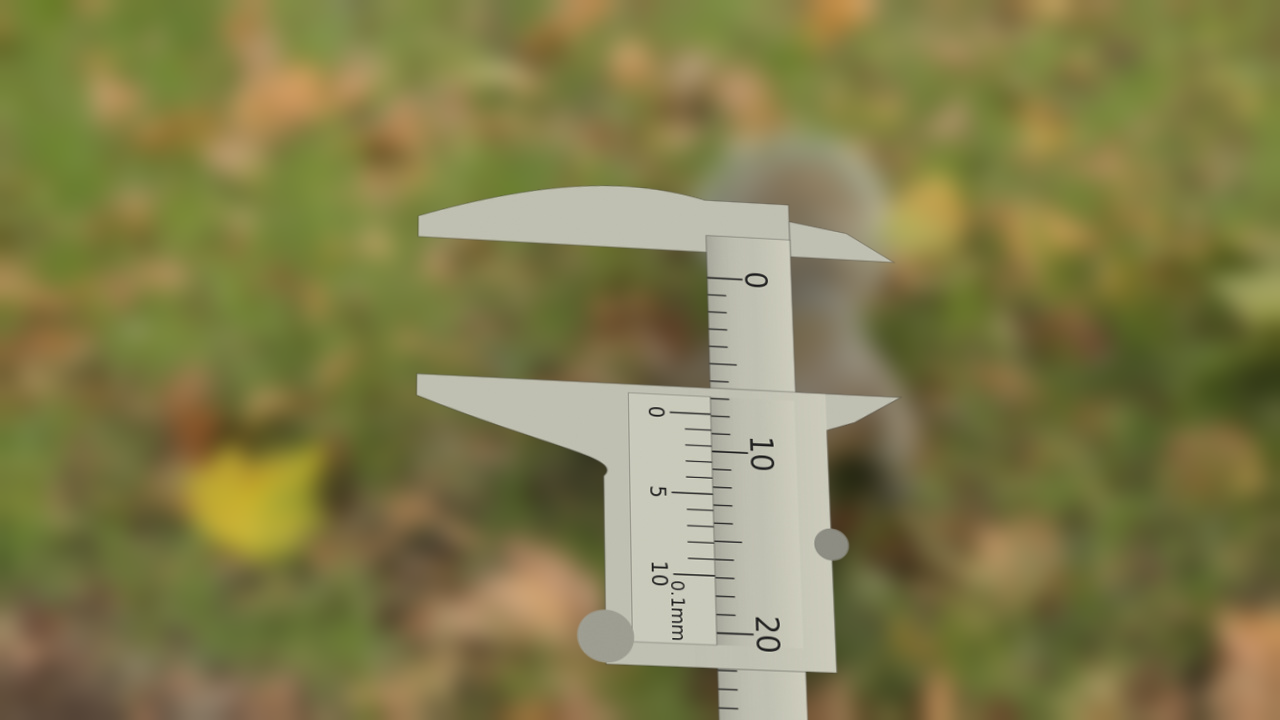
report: 7.9 (mm)
